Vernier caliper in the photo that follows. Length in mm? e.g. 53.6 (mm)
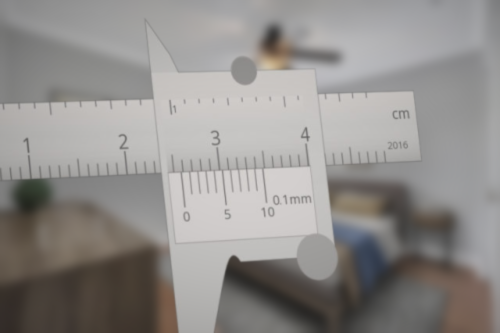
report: 25.8 (mm)
